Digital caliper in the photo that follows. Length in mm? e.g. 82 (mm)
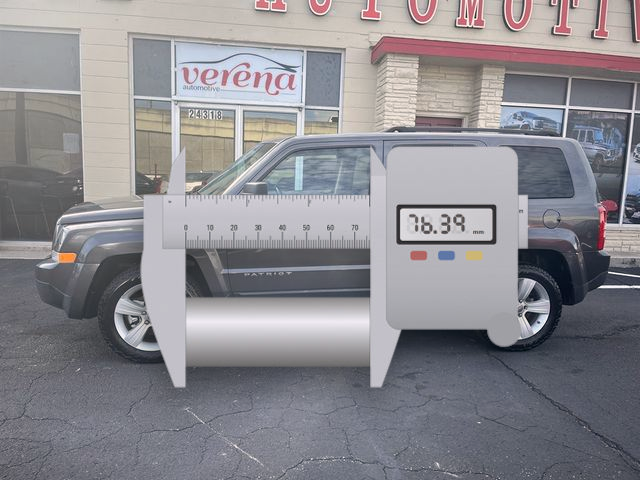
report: 76.39 (mm)
